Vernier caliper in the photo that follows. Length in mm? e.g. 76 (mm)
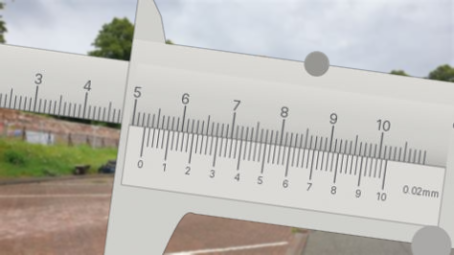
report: 52.5 (mm)
